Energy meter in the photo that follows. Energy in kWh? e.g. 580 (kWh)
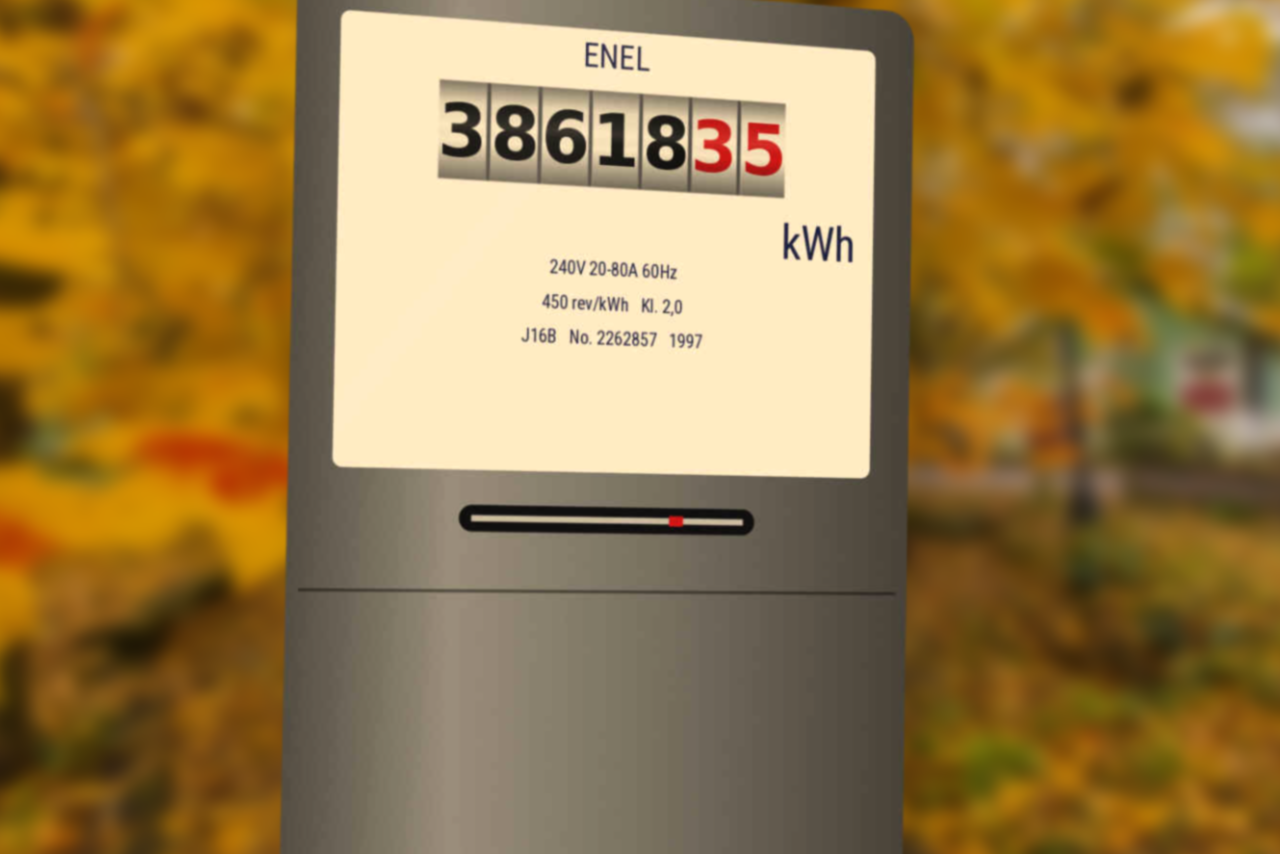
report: 38618.35 (kWh)
